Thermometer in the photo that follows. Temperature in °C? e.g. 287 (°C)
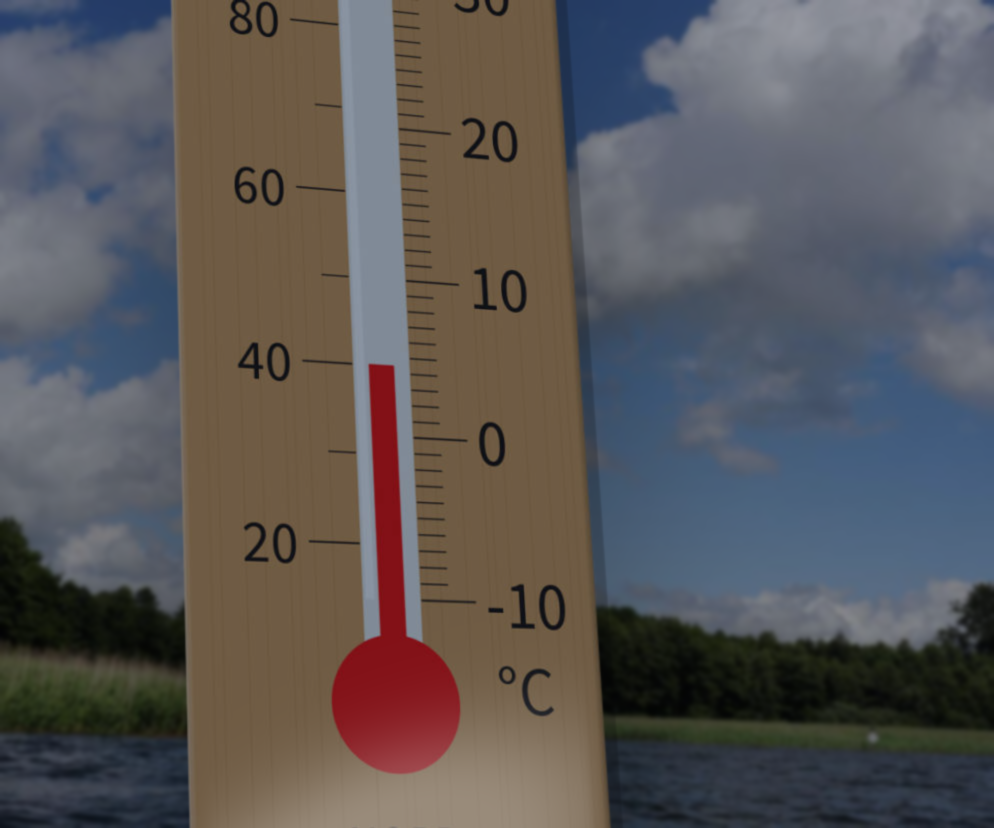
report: 4.5 (°C)
